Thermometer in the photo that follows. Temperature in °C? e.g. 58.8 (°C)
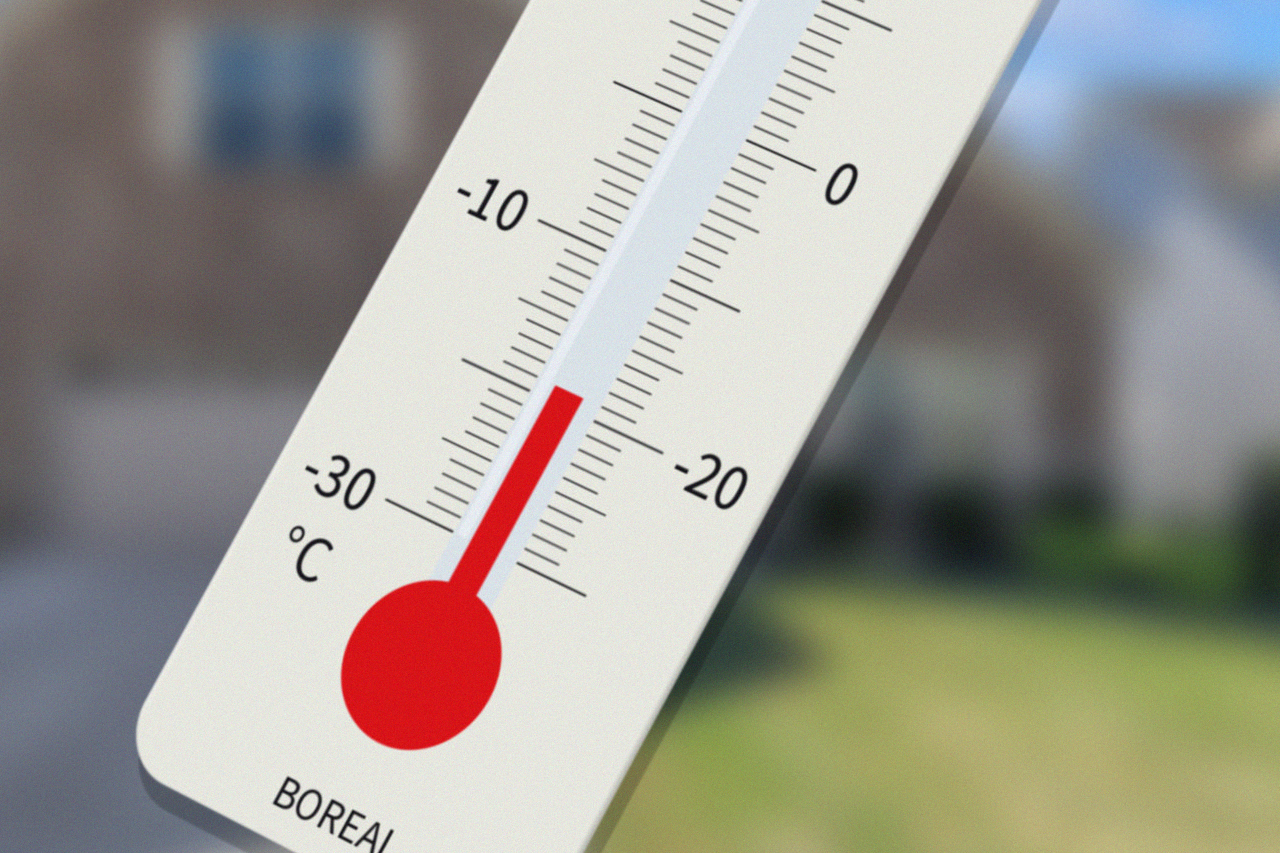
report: -19 (°C)
